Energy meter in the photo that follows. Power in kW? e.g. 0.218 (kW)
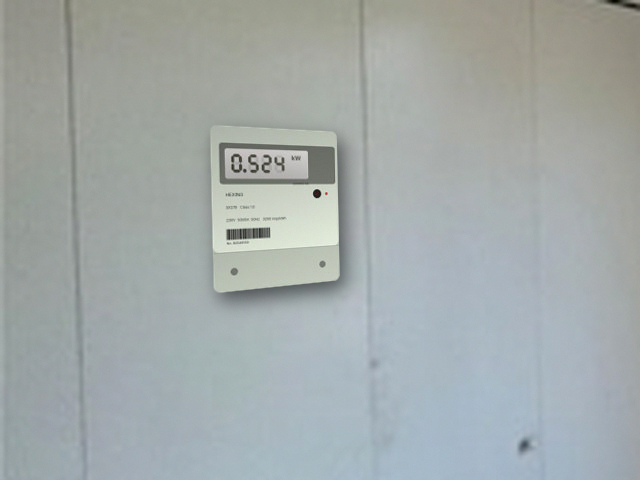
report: 0.524 (kW)
